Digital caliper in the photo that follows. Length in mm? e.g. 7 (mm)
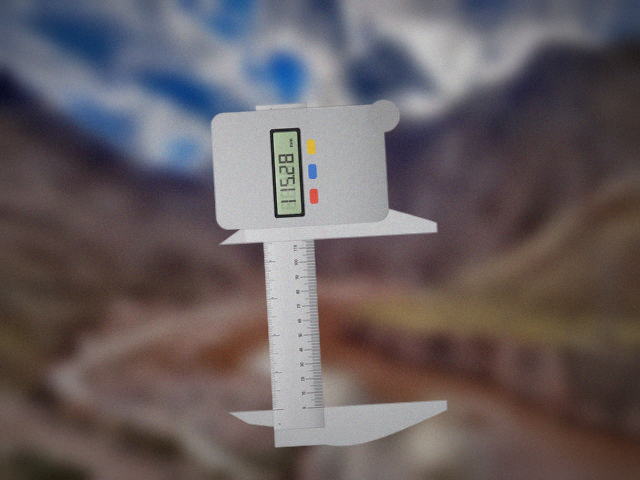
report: 115.28 (mm)
